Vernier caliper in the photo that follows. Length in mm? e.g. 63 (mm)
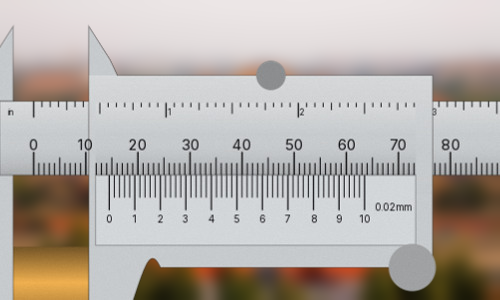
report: 14.5 (mm)
